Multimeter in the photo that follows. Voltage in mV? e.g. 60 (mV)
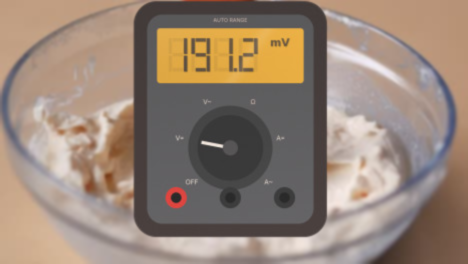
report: 191.2 (mV)
